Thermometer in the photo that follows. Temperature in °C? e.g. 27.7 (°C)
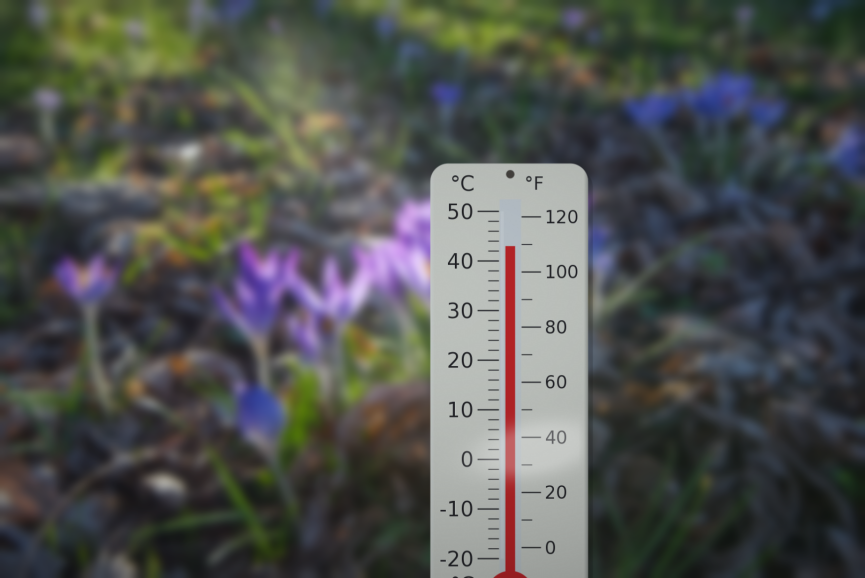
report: 43 (°C)
